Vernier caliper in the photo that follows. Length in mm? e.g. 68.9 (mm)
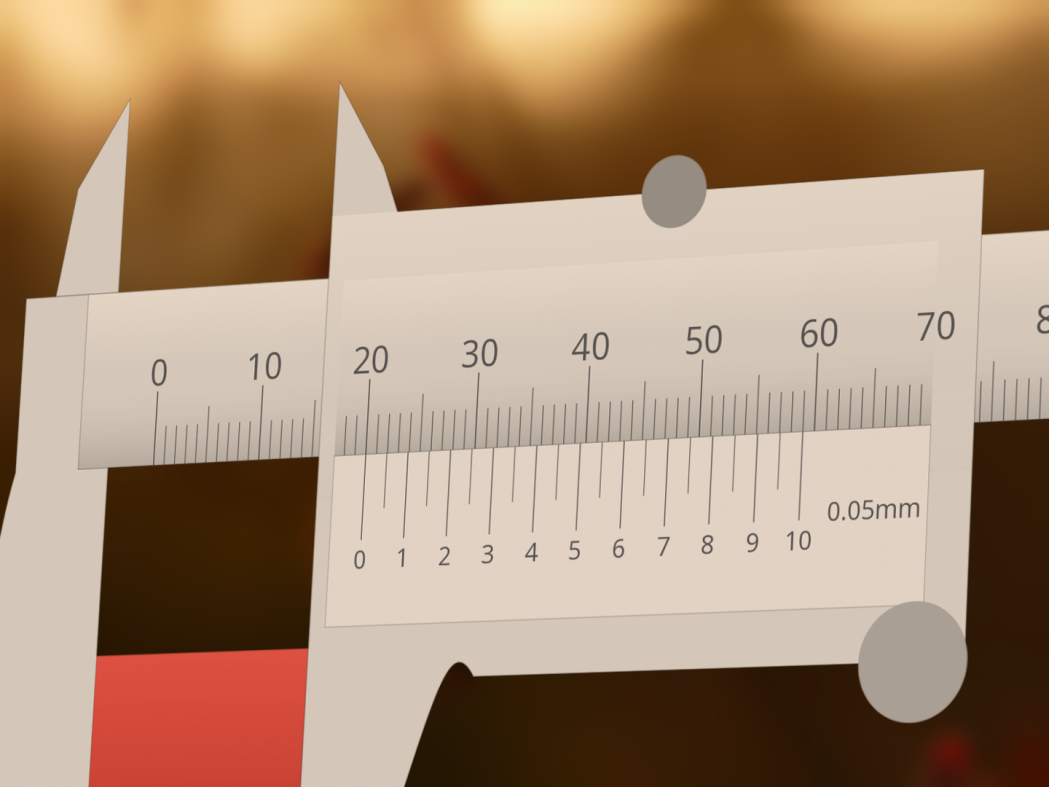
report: 20.0 (mm)
